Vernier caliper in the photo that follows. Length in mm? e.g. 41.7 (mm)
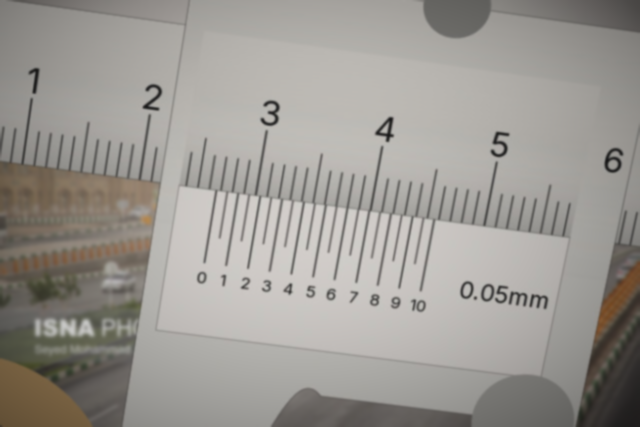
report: 26.6 (mm)
